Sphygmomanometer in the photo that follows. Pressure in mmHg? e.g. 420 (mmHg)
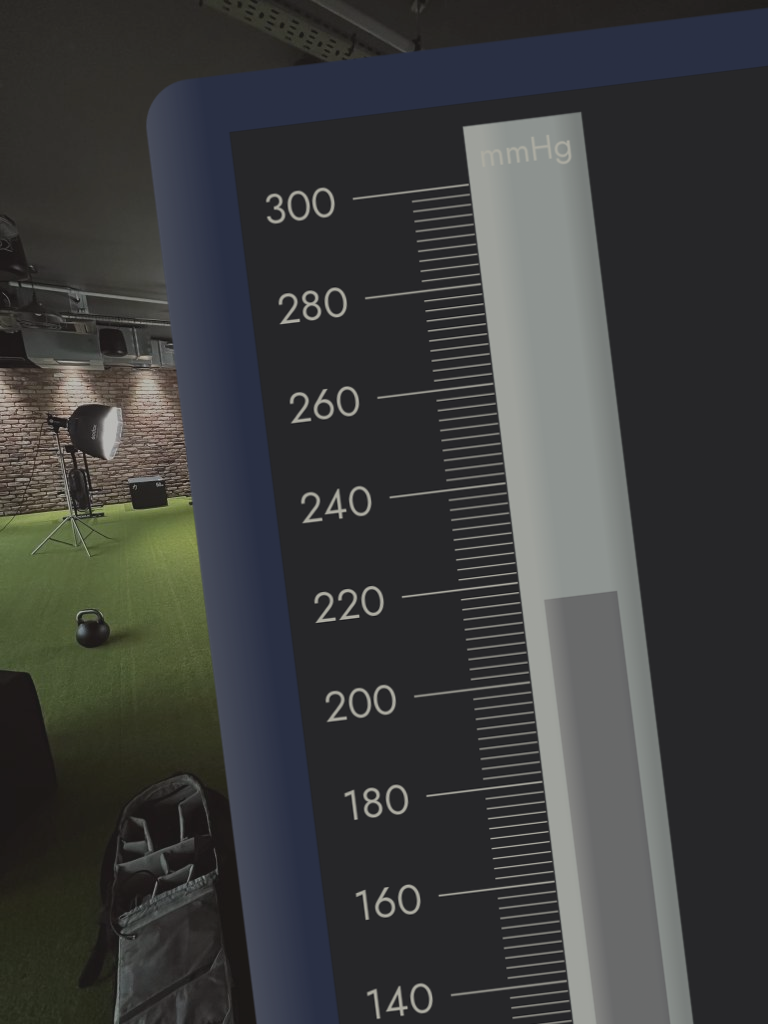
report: 216 (mmHg)
